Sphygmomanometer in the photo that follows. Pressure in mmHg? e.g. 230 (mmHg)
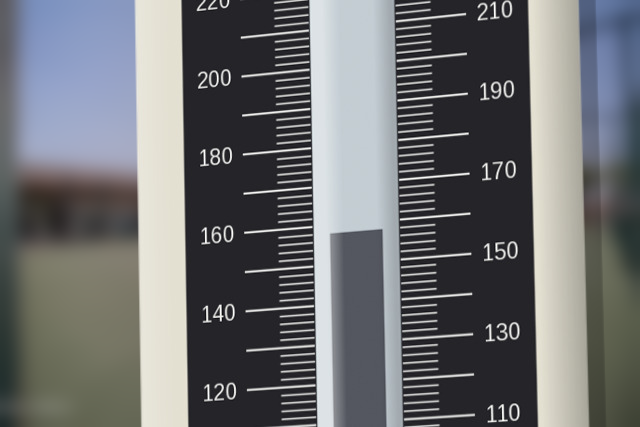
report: 158 (mmHg)
